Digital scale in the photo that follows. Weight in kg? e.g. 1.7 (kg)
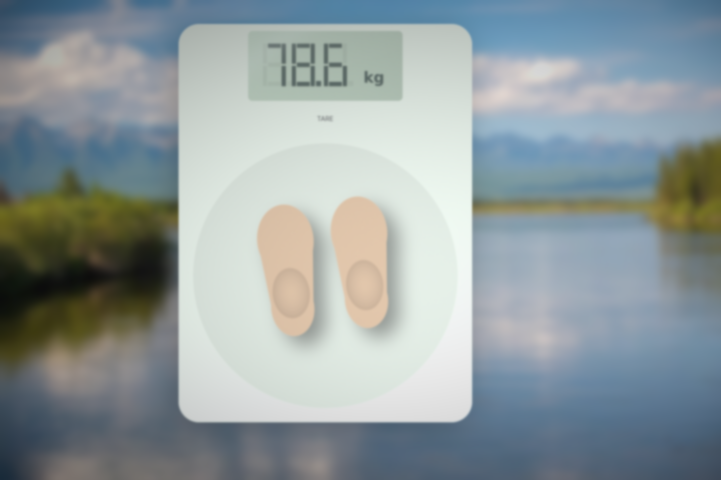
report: 78.6 (kg)
